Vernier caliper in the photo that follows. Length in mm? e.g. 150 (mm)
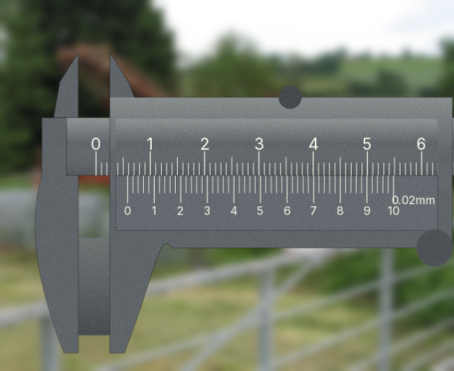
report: 5.8 (mm)
